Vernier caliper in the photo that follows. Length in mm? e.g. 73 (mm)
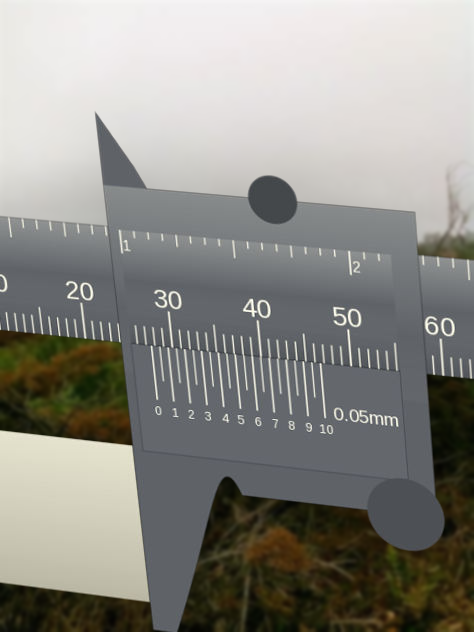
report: 27.6 (mm)
